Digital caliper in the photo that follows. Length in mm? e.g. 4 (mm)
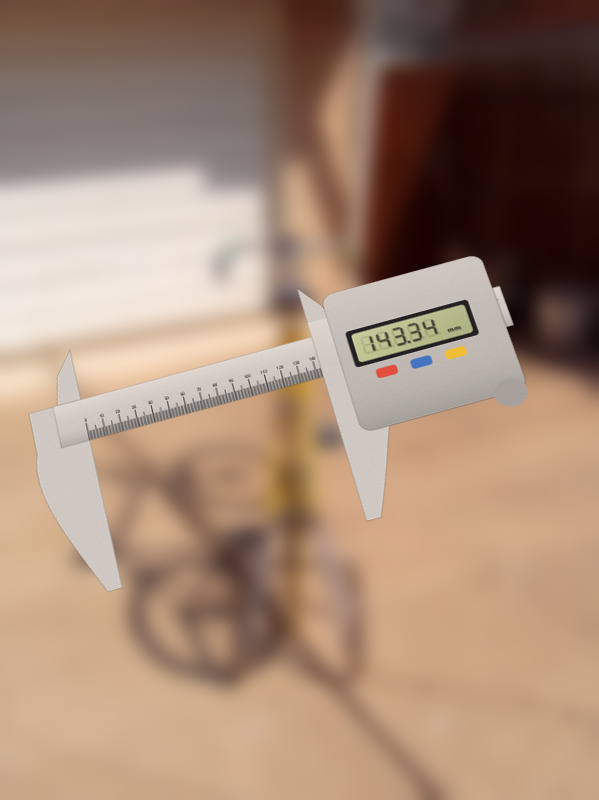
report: 143.34 (mm)
